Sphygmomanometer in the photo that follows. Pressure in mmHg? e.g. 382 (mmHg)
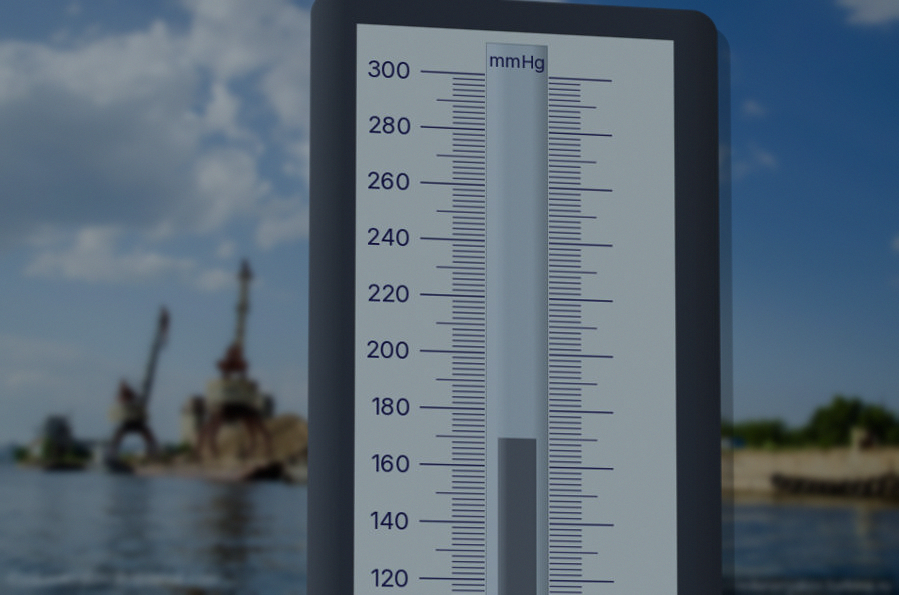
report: 170 (mmHg)
